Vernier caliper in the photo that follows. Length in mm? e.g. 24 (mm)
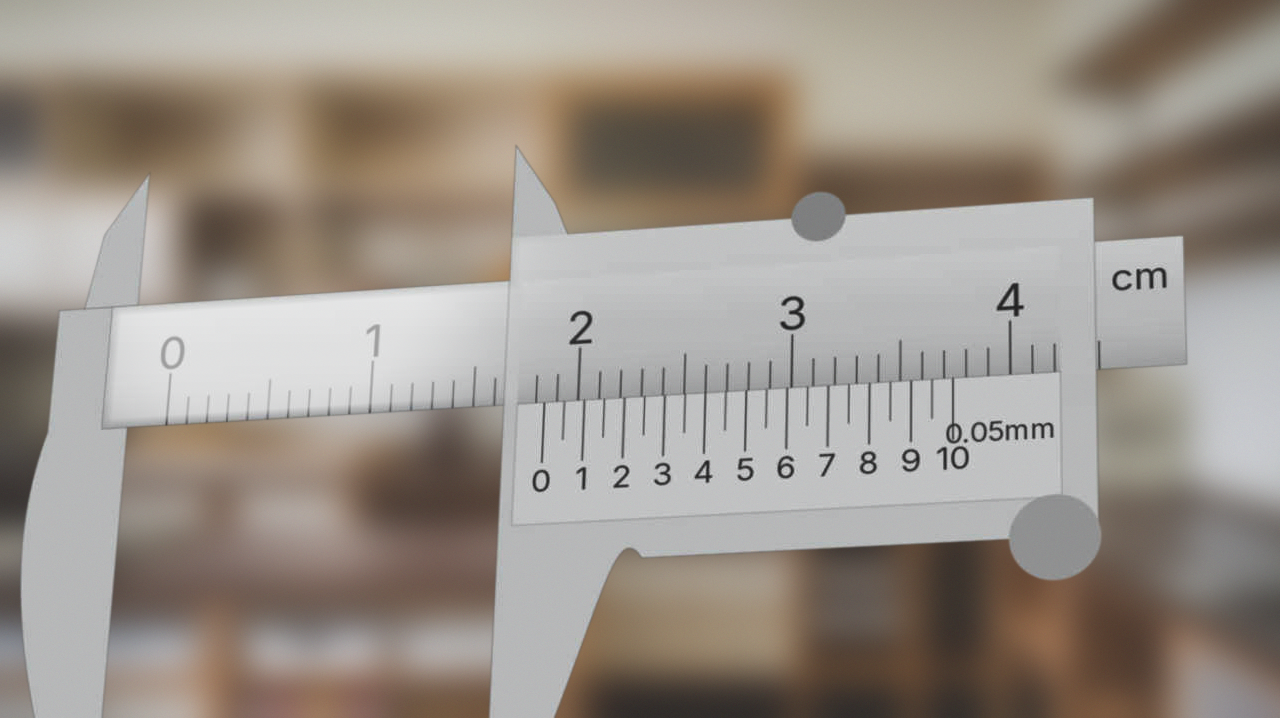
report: 18.4 (mm)
